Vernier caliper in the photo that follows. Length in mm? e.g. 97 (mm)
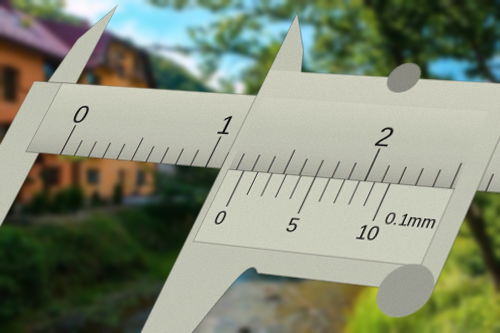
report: 12.5 (mm)
